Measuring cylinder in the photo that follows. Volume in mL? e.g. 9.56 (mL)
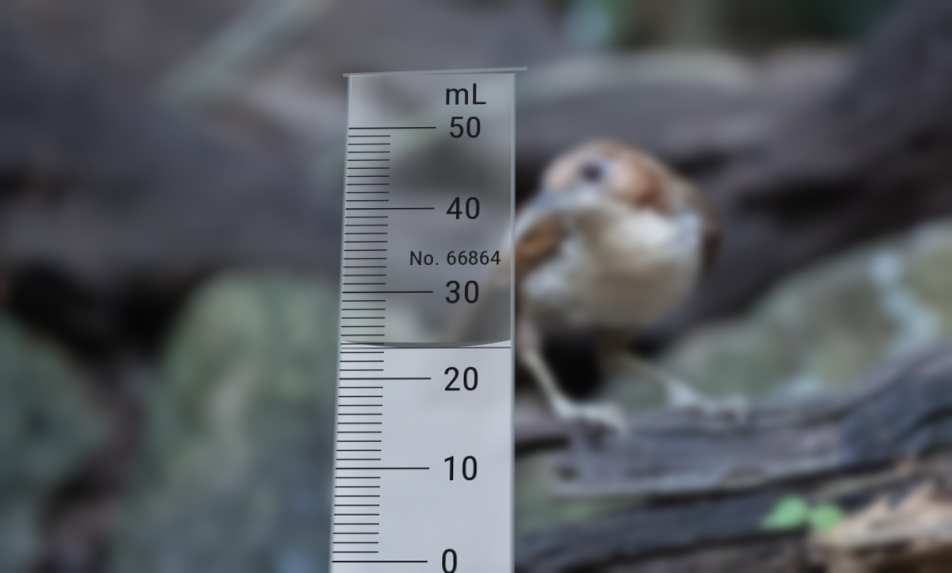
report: 23.5 (mL)
